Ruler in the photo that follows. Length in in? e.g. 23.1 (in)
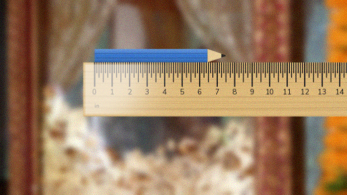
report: 7.5 (in)
